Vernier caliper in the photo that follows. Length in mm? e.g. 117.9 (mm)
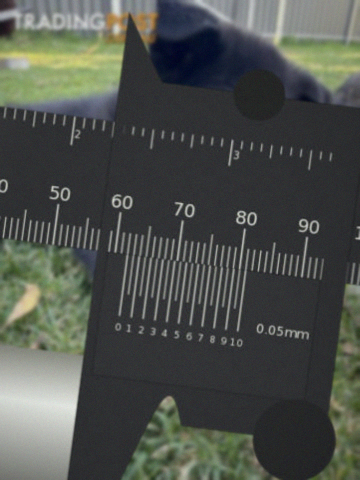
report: 62.0 (mm)
